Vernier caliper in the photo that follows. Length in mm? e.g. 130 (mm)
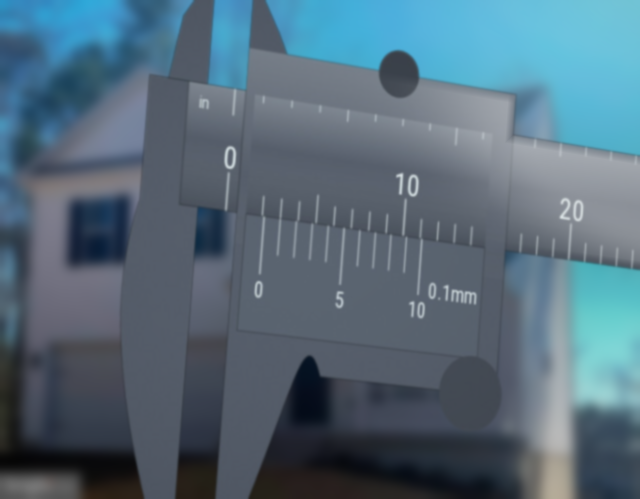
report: 2.1 (mm)
